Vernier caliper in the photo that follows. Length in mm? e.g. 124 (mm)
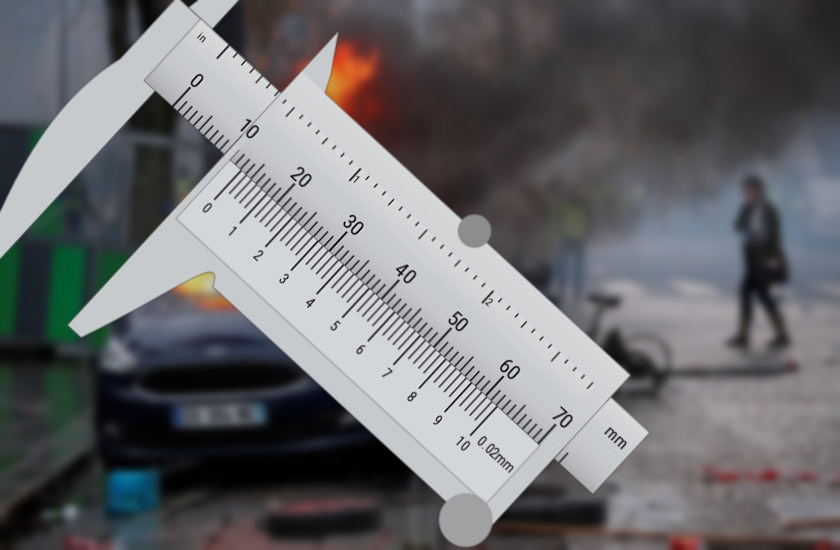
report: 13.2 (mm)
